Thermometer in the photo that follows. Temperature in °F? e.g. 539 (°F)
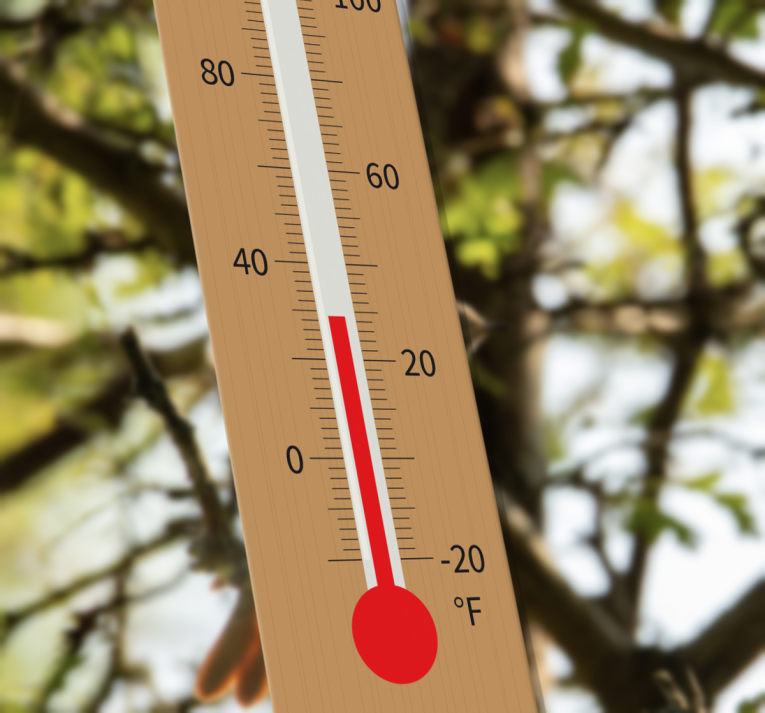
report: 29 (°F)
